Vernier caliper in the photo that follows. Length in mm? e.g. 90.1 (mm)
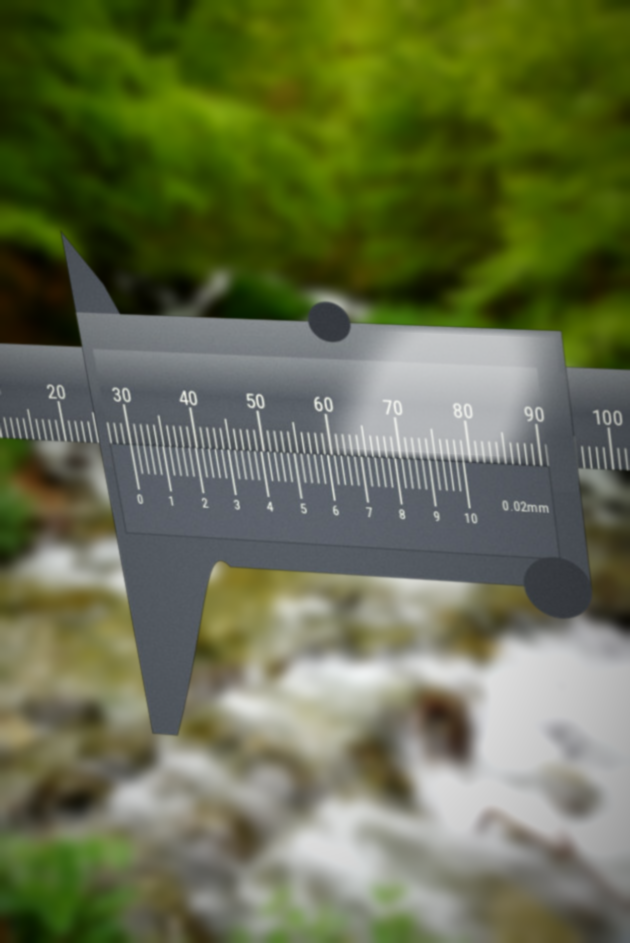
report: 30.0 (mm)
